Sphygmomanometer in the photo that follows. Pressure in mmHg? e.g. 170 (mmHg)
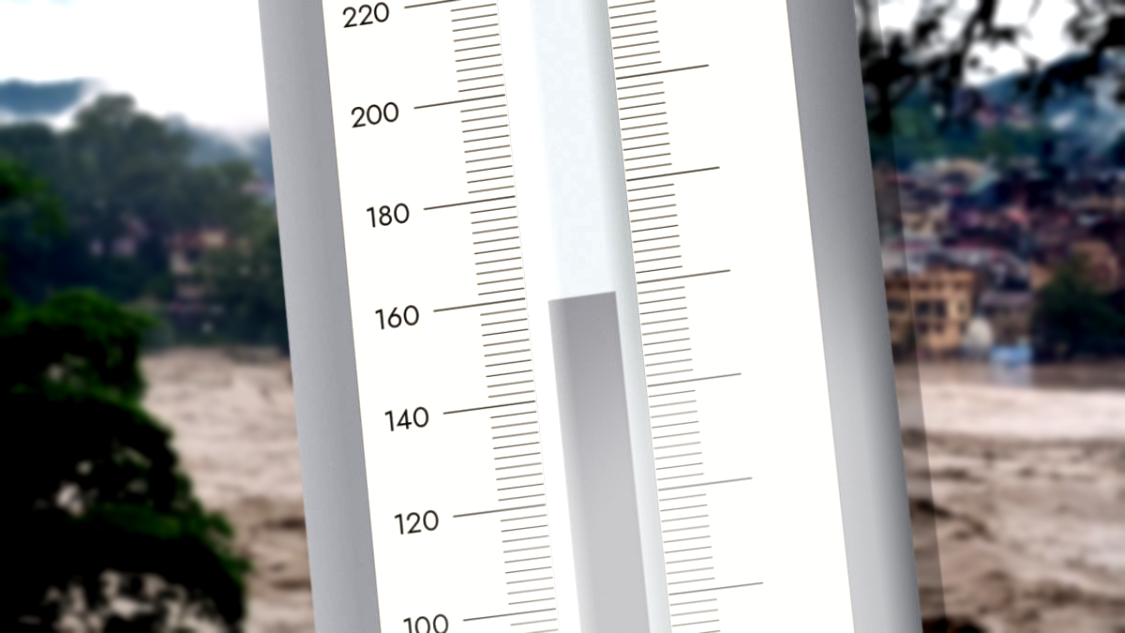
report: 159 (mmHg)
